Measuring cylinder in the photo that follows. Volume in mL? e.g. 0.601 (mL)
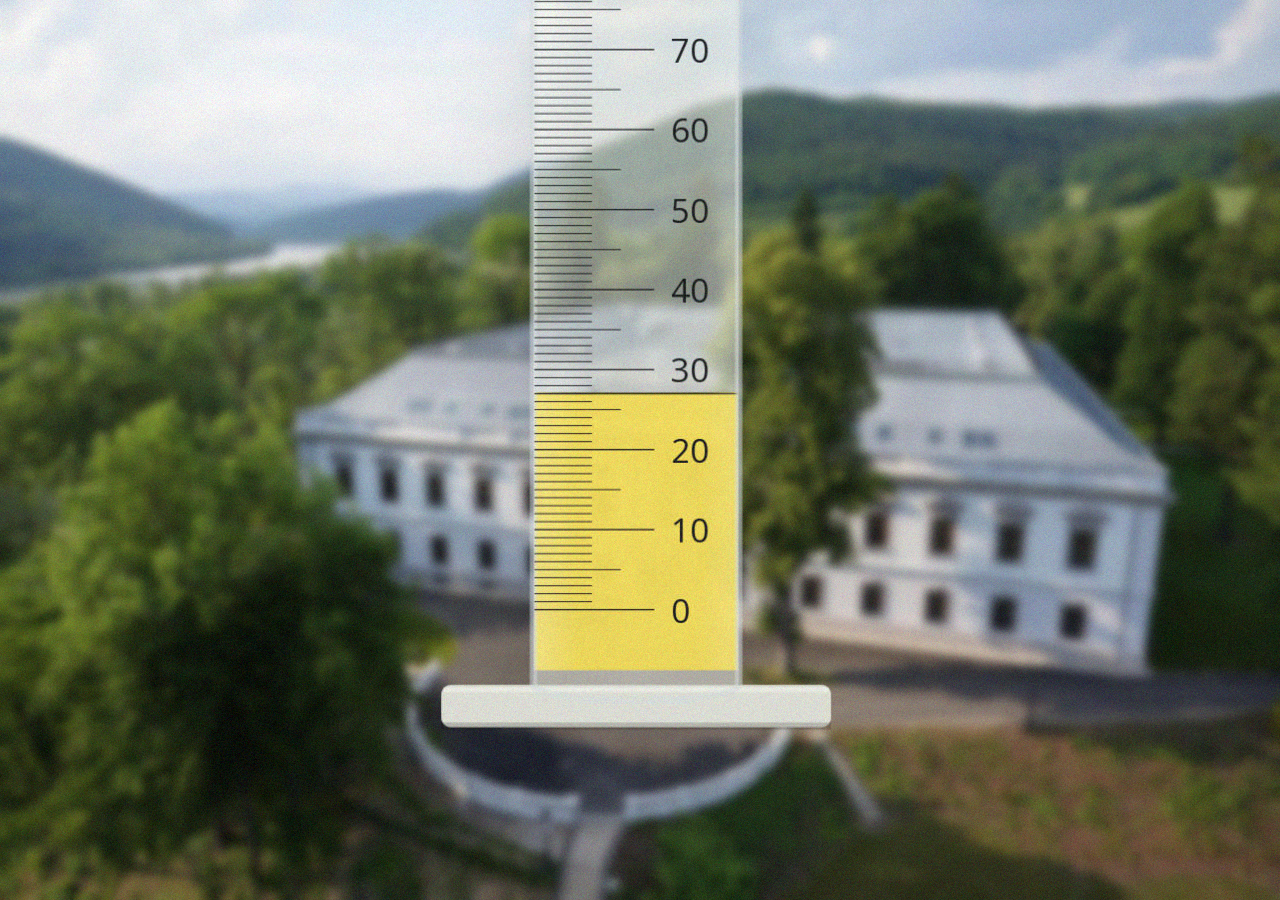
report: 27 (mL)
